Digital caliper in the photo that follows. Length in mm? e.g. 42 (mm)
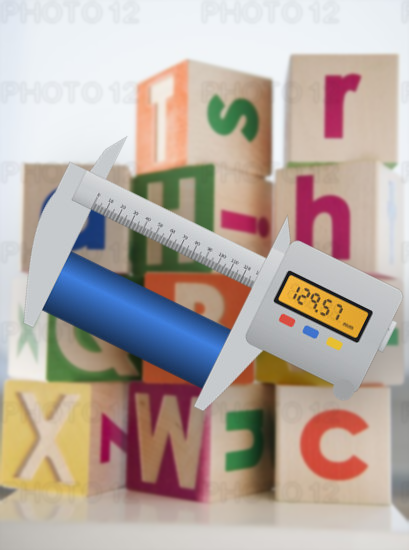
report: 129.57 (mm)
